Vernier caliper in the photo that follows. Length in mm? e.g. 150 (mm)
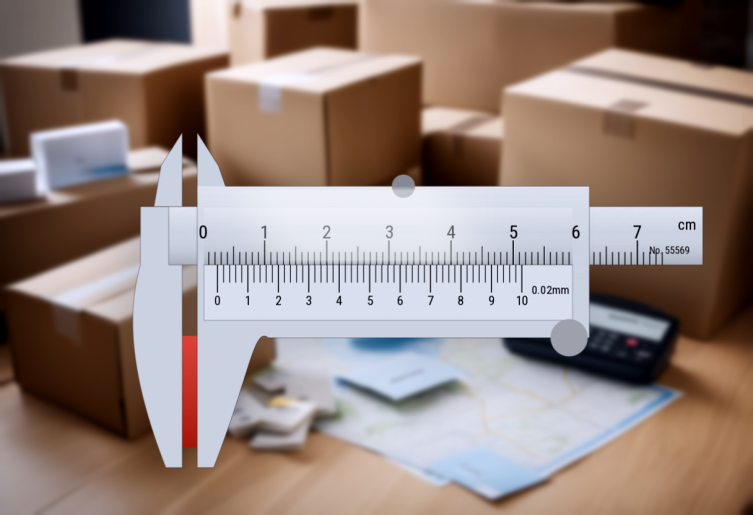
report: 2.4 (mm)
